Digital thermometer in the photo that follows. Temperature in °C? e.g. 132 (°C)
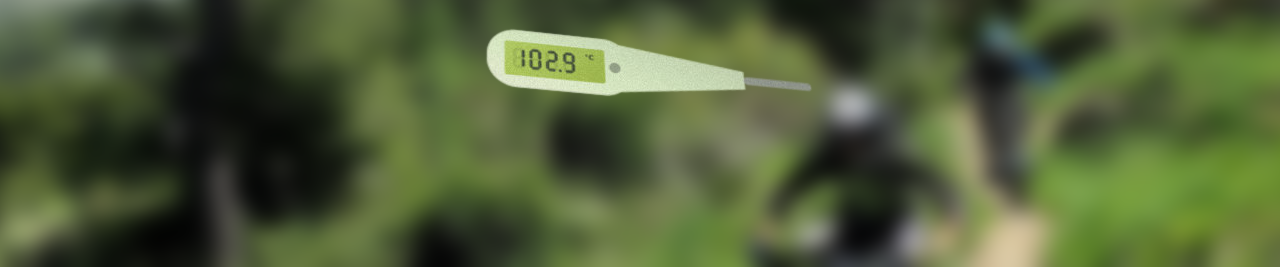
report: 102.9 (°C)
